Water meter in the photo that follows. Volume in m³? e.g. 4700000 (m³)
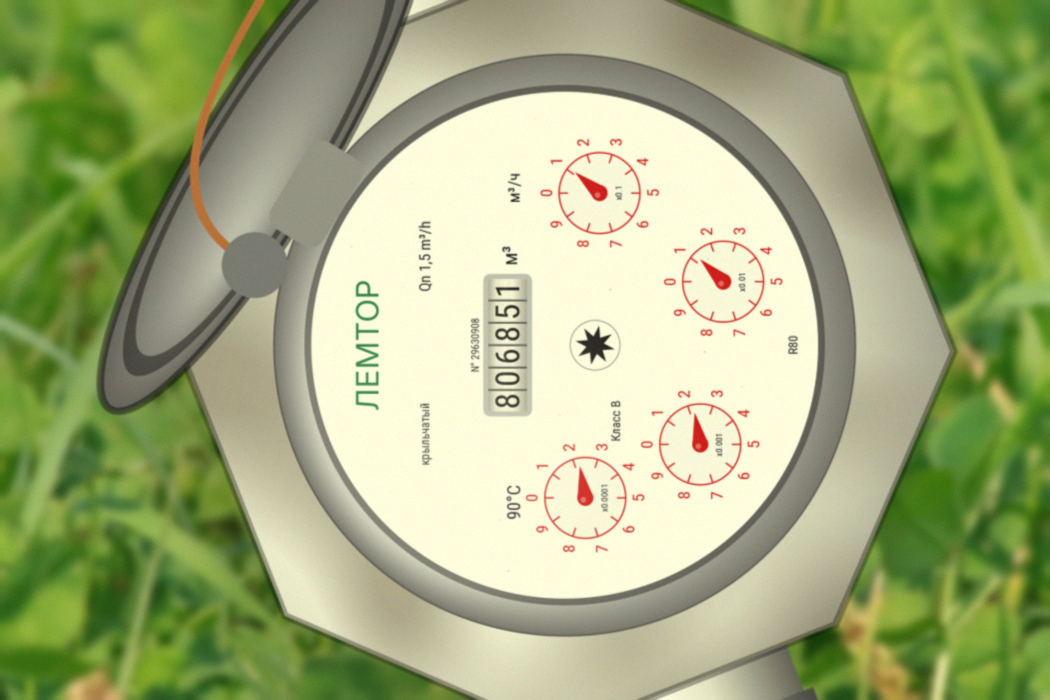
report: 806851.1122 (m³)
